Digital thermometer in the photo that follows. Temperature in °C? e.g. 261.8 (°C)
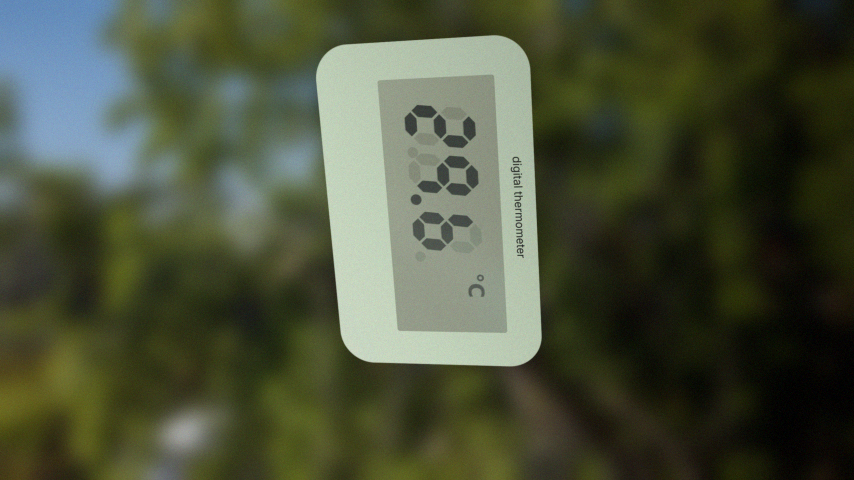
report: 29.6 (°C)
